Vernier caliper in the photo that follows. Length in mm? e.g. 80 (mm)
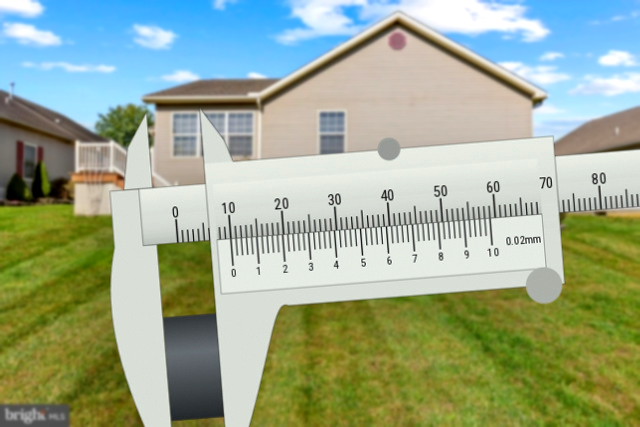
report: 10.0 (mm)
